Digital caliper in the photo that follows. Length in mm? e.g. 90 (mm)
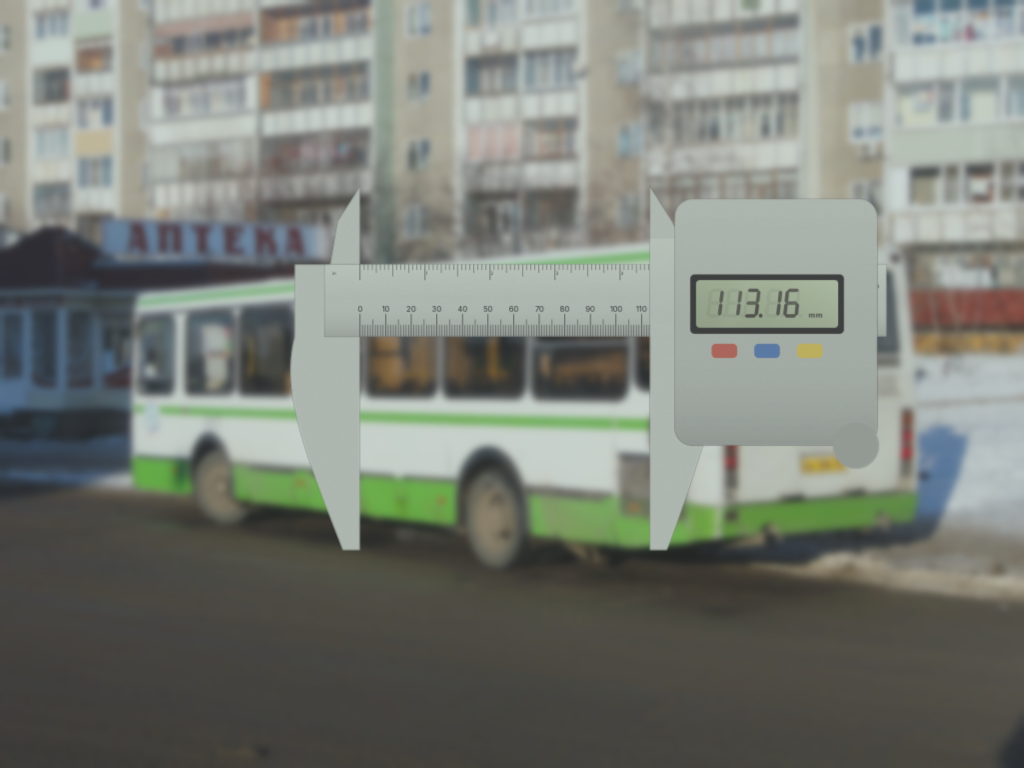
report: 113.16 (mm)
